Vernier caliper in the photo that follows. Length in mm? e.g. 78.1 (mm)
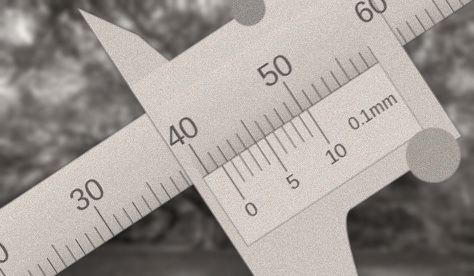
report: 41.4 (mm)
